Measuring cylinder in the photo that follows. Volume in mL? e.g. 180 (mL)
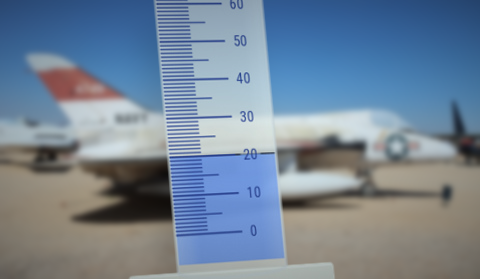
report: 20 (mL)
